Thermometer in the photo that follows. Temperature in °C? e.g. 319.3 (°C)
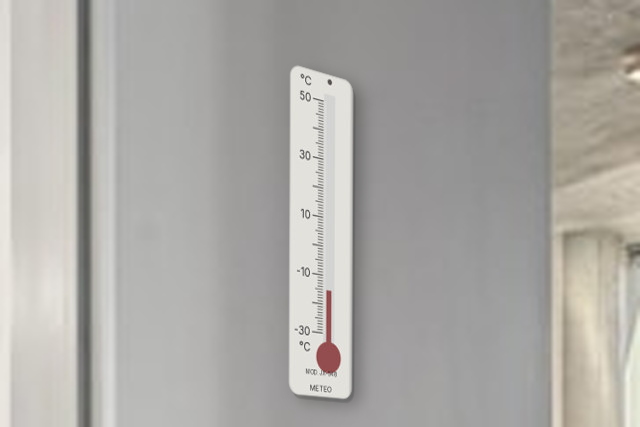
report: -15 (°C)
